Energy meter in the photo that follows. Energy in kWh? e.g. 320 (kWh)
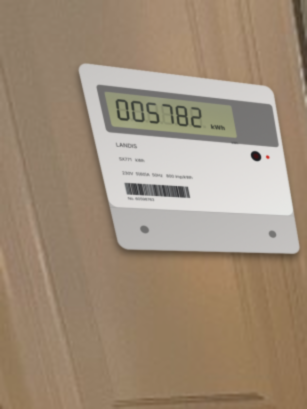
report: 5782 (kWh)
